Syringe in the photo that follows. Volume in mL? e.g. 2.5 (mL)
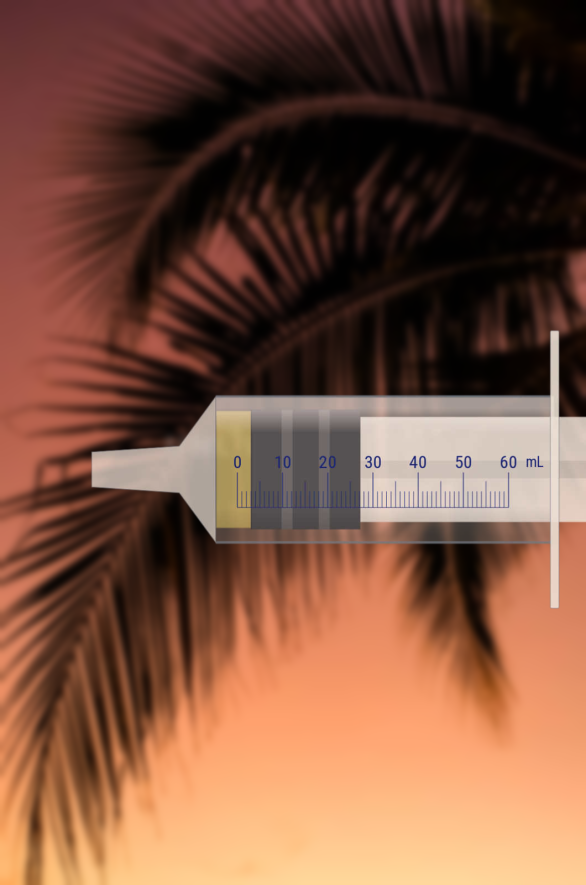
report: 3 (mL)
